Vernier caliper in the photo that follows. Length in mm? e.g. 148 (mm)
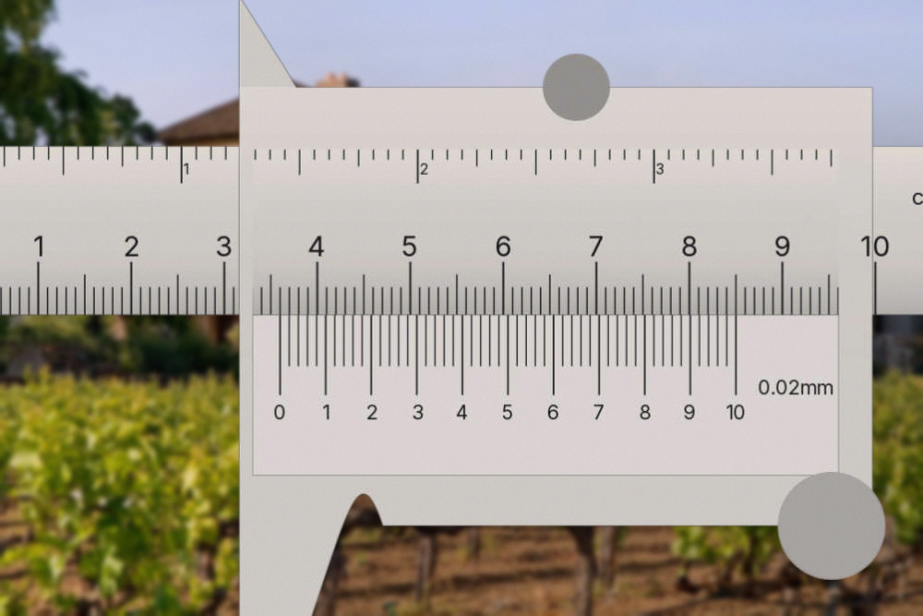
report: 36.0 (mm)
